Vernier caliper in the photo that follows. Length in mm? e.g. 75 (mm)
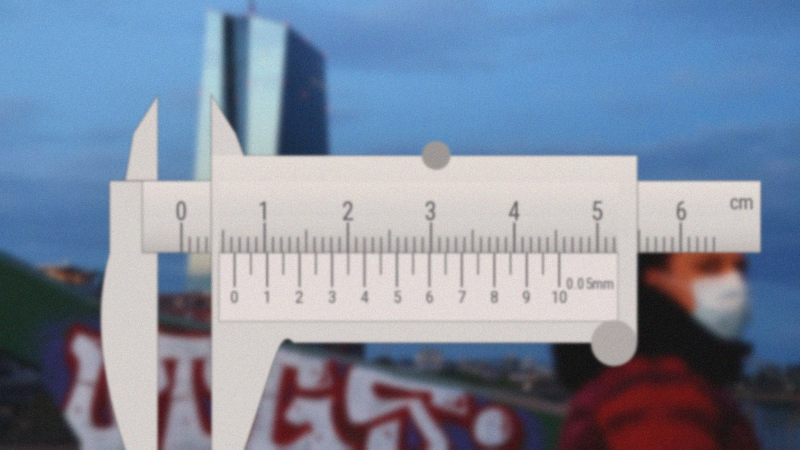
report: 6.4 (mm)
